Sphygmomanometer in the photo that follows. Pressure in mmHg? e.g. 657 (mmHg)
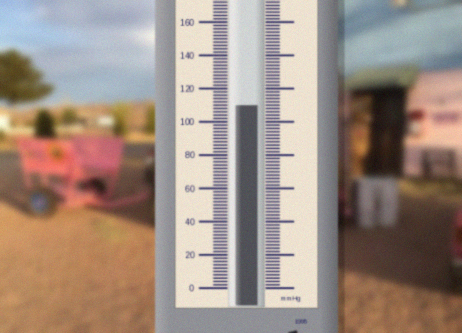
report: 110 (mmHg)
